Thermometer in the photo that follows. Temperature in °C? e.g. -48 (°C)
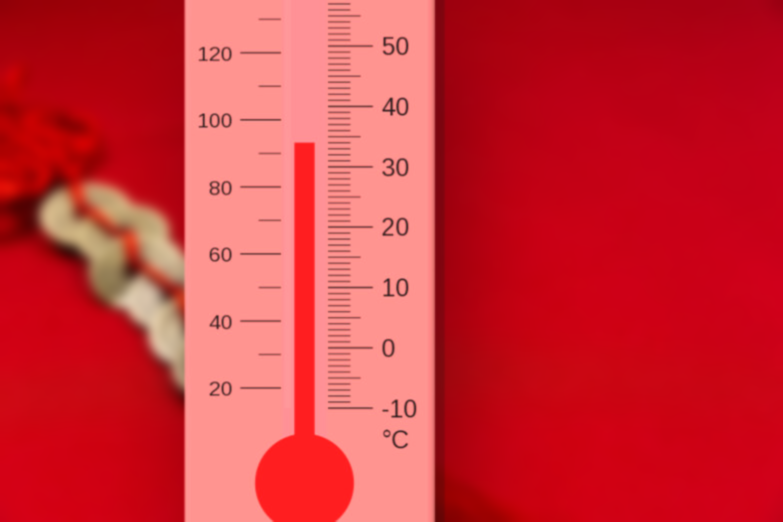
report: 34 (°C)
